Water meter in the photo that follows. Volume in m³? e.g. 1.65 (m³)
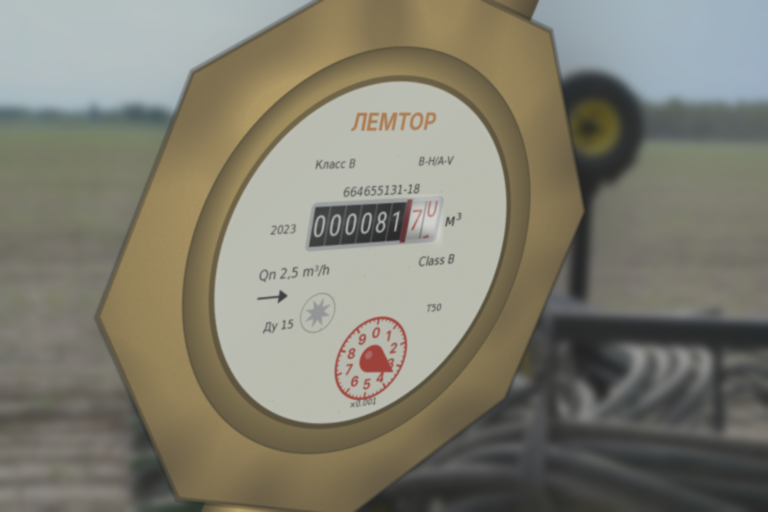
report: 81.703 (m³)
